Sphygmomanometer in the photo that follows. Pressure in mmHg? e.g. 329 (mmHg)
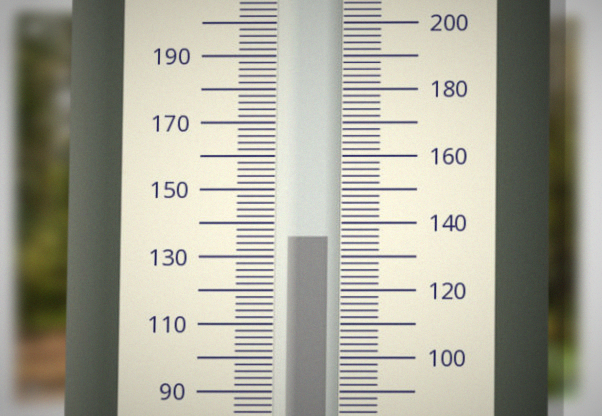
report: 136 (mmHg)
